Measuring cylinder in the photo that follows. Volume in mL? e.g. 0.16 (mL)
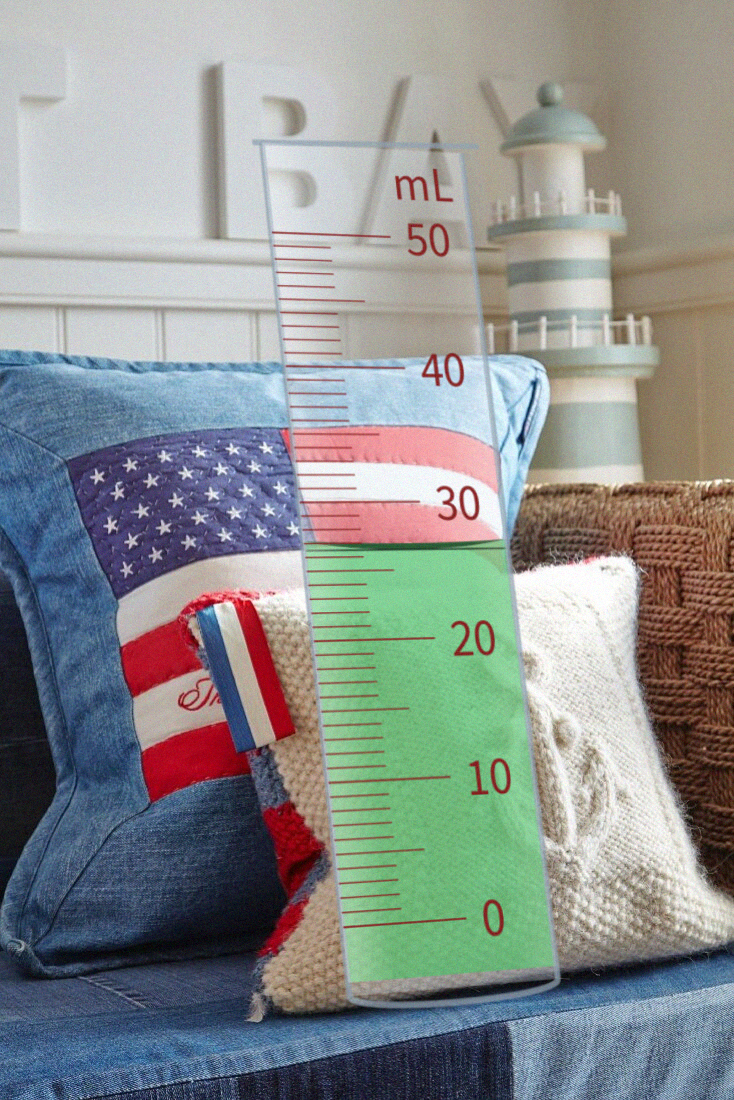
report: 26.5 (mL)
